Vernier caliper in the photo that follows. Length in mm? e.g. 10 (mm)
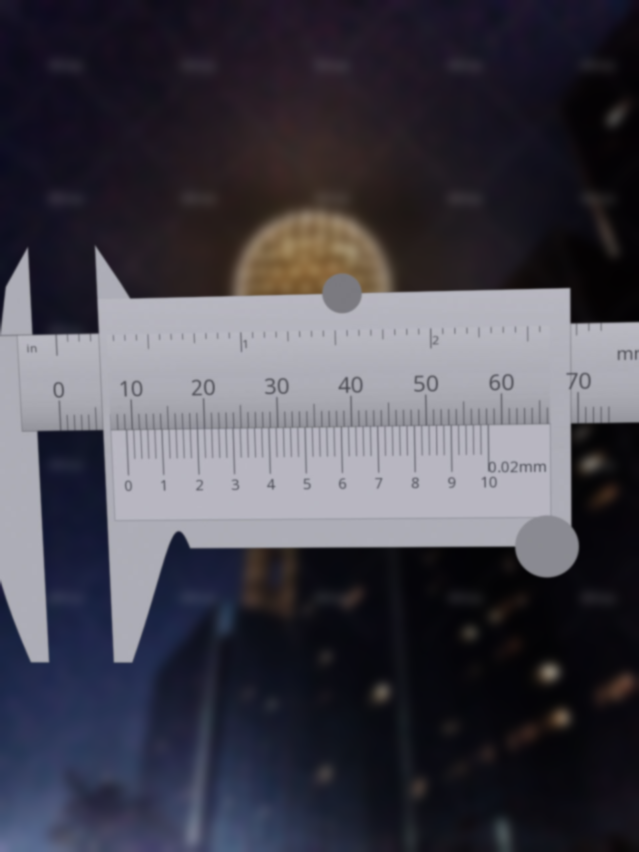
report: 9.2 (mm)
